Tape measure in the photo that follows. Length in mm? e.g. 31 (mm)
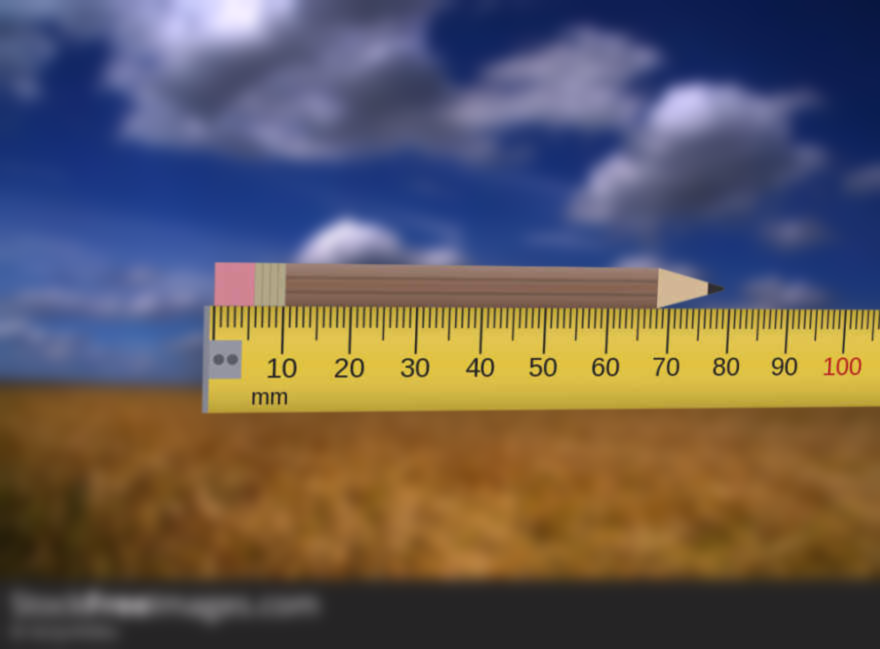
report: 79 (mm)
